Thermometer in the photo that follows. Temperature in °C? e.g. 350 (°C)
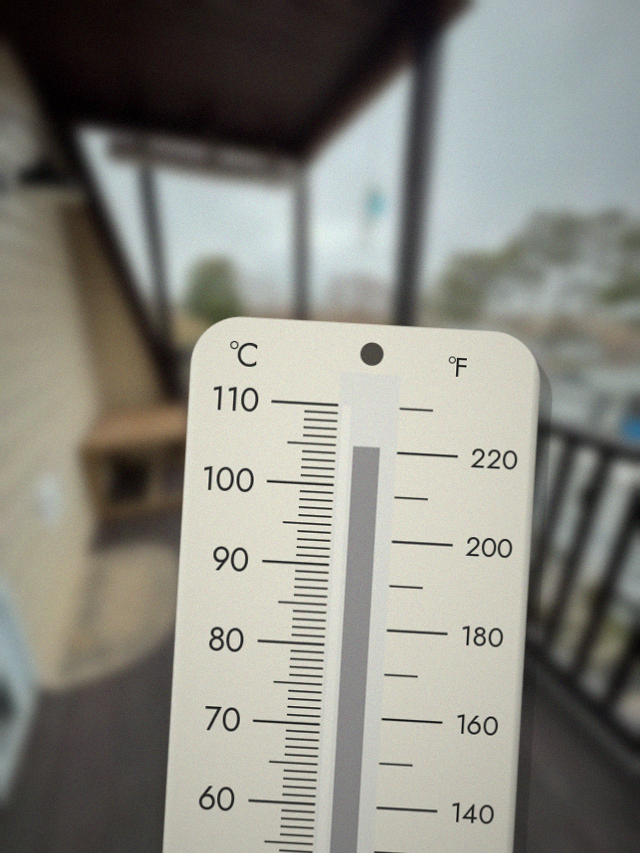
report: 105 (°C)
